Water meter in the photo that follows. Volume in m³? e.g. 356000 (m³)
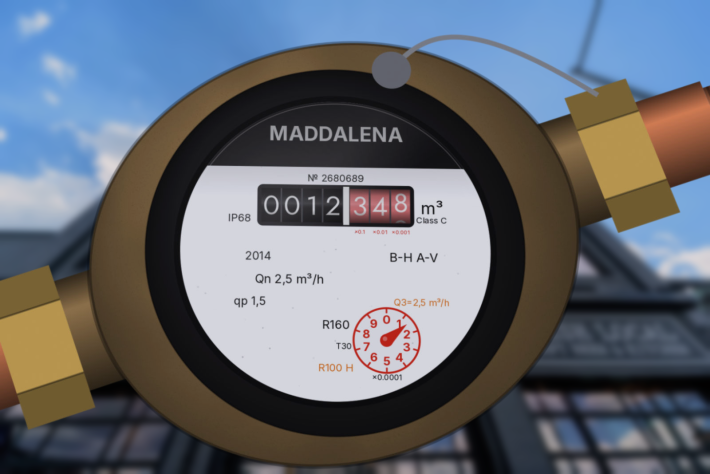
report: 12.3481 (m³)
